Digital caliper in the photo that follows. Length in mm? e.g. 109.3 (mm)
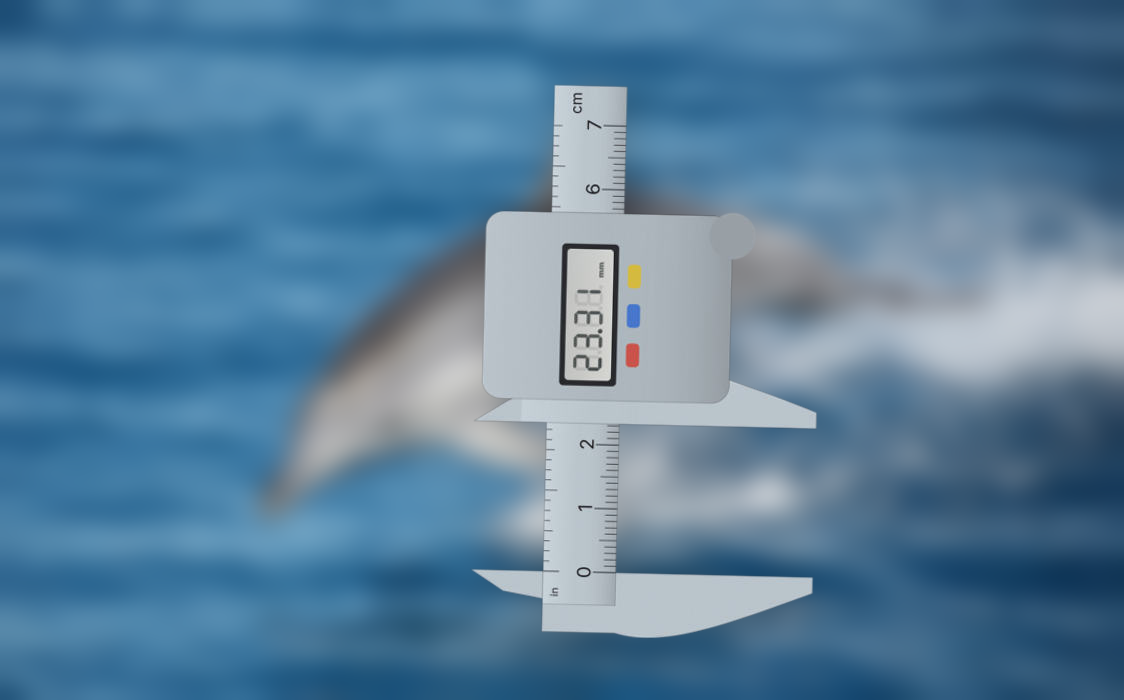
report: 23.31 (mm)
